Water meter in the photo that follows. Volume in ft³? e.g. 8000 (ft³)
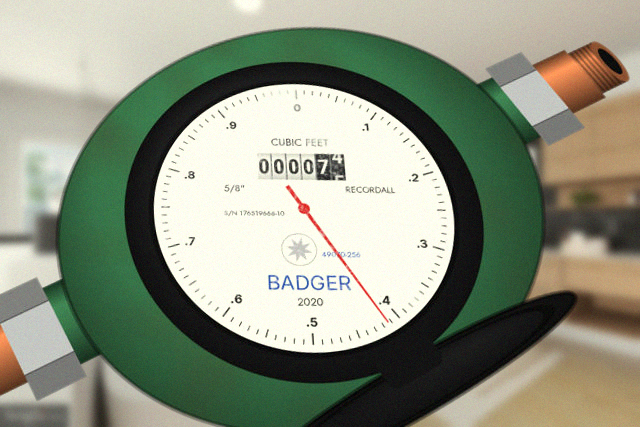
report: 74.41 (ft³)
